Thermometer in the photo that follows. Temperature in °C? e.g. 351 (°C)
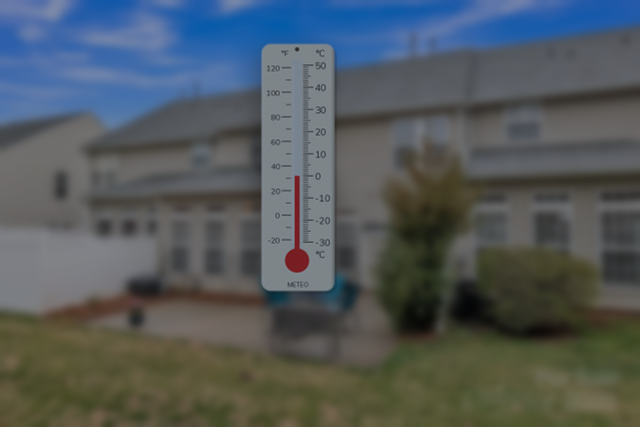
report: 0 (°C)
